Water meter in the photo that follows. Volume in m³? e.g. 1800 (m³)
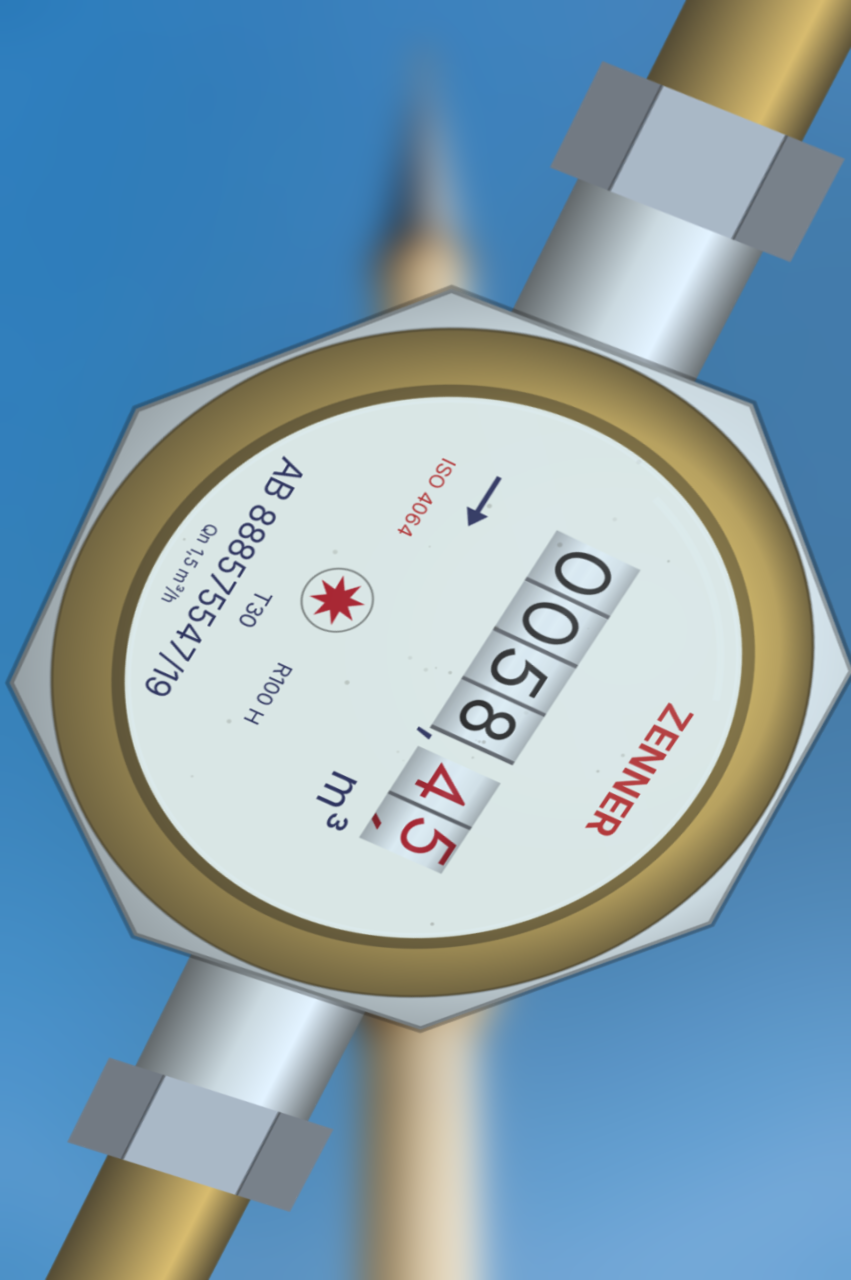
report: 58.45 (m³)
